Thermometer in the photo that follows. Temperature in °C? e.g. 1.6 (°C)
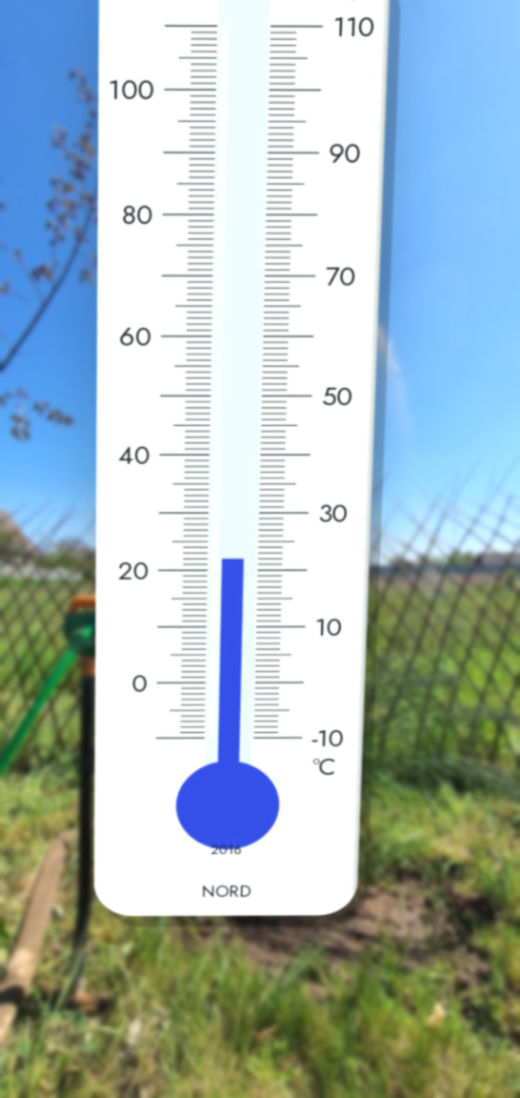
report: 22 (°C)
